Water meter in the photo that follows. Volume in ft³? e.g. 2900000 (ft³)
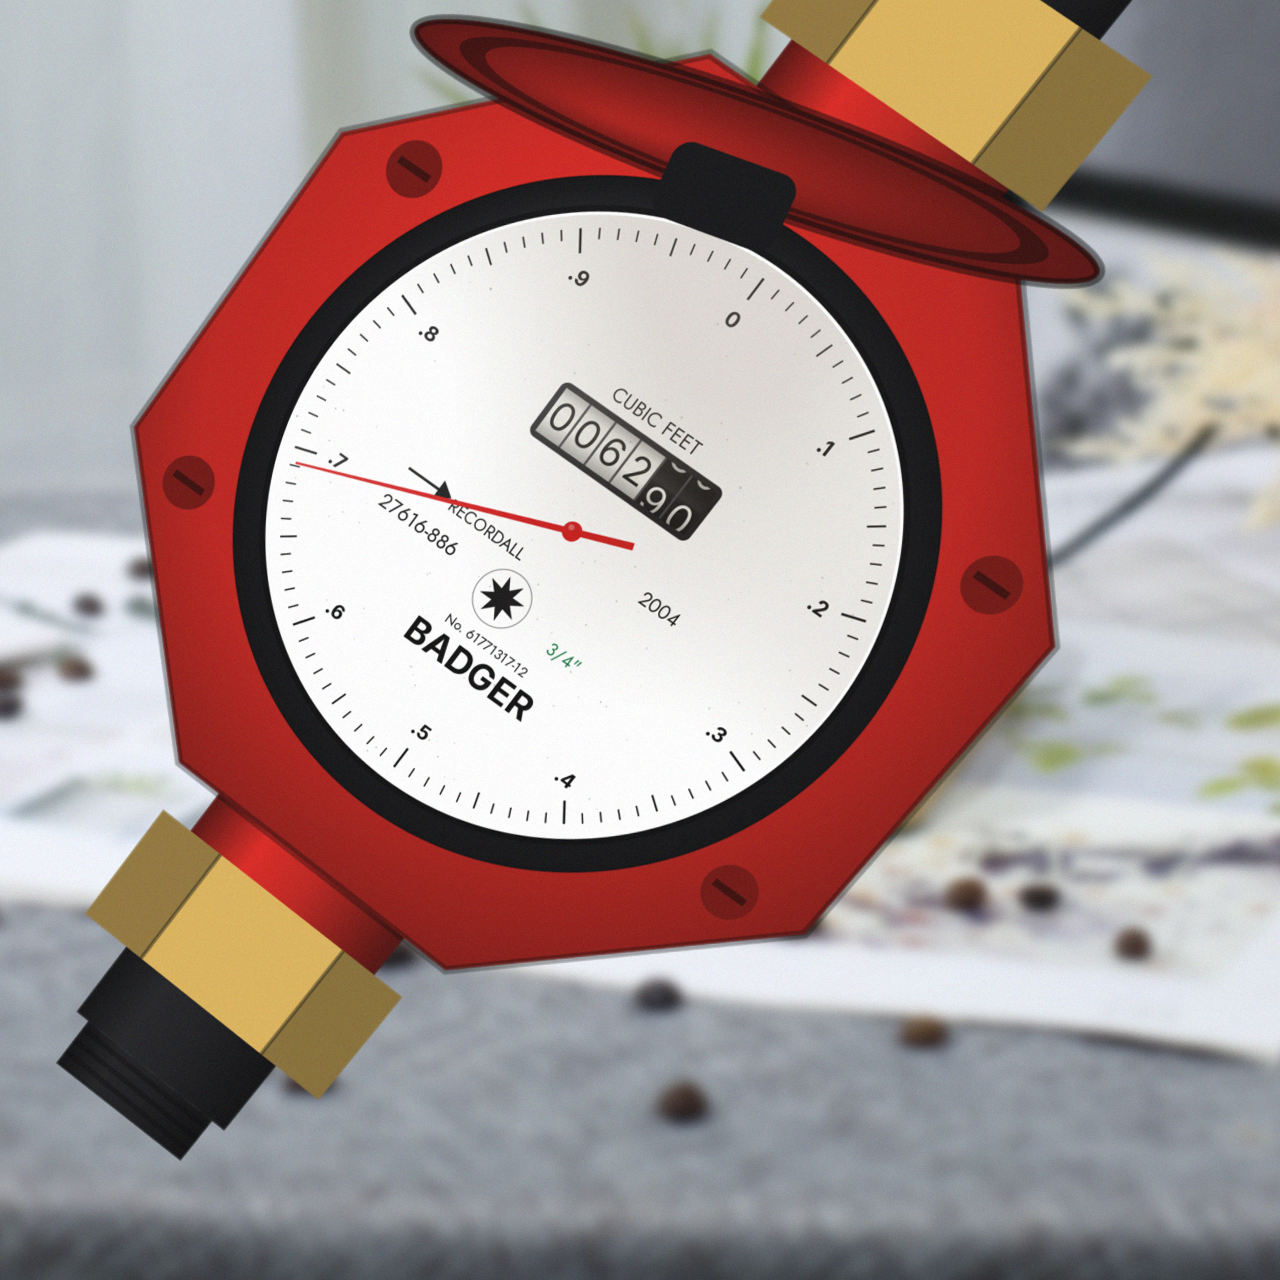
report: 6289.69 (ft³)
